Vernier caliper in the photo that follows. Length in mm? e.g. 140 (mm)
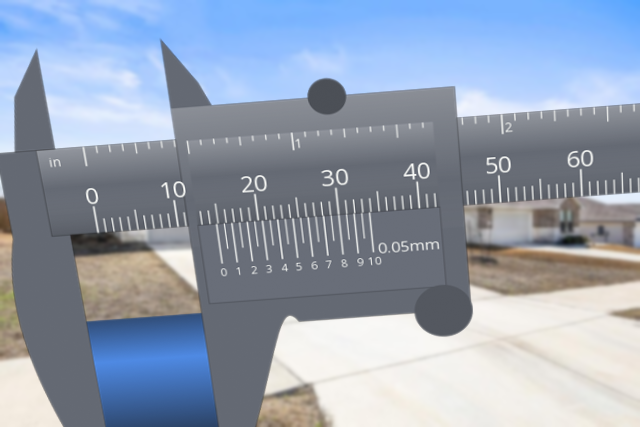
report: 14.8 (mm)
